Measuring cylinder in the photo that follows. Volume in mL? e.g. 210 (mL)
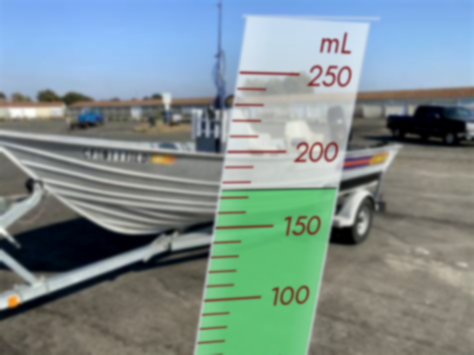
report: 175 (mL)
